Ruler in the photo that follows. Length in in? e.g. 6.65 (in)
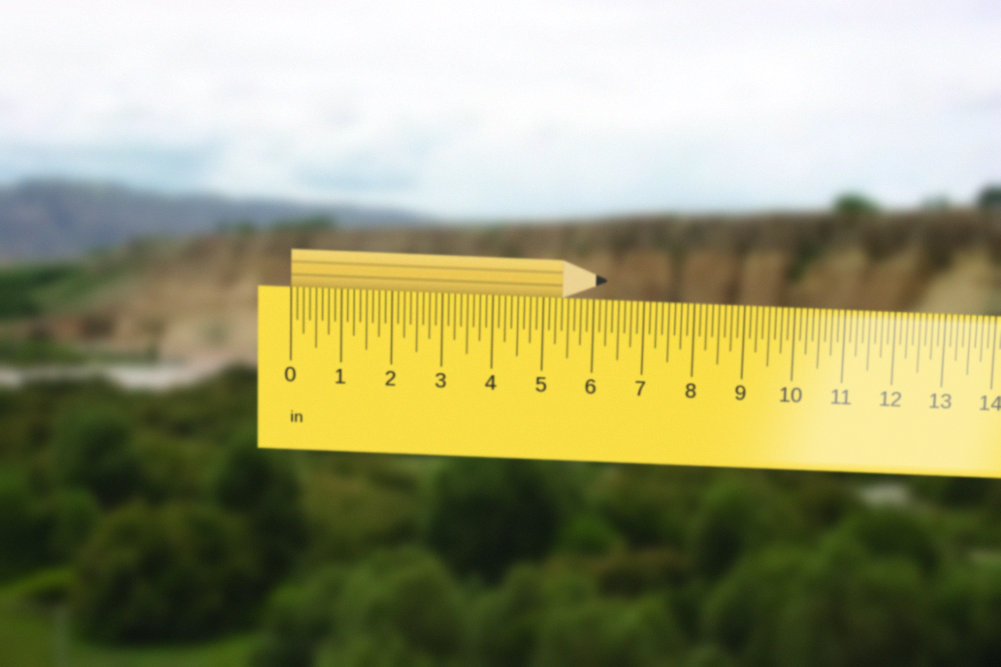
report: 6.25 (in)
